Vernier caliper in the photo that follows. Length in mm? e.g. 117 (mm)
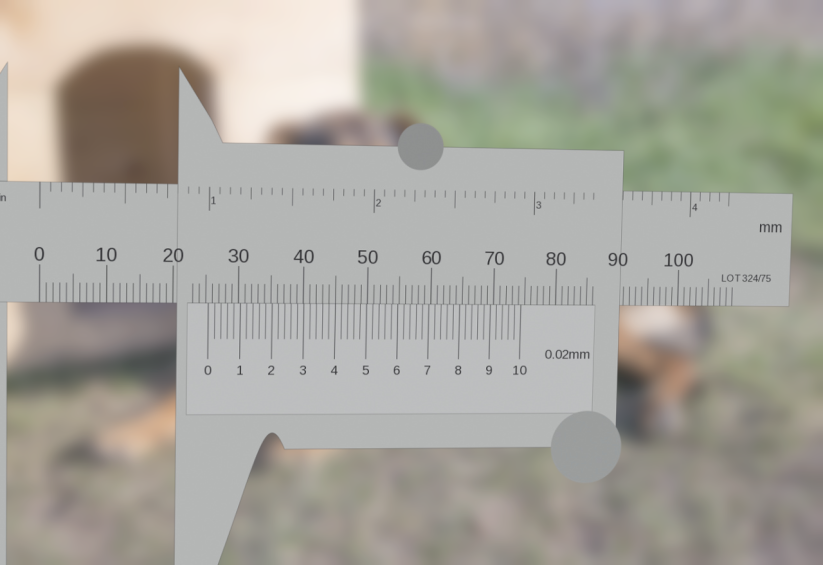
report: 25.4 (mm)
